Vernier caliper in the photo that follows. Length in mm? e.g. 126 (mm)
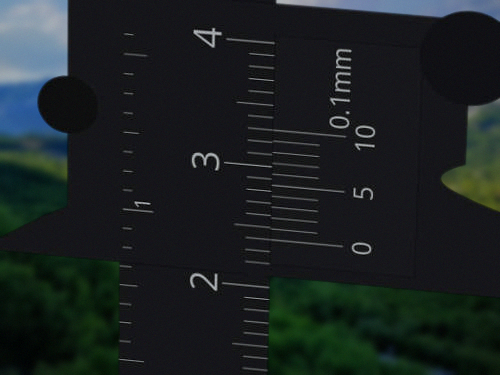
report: 24.0 (mm)
